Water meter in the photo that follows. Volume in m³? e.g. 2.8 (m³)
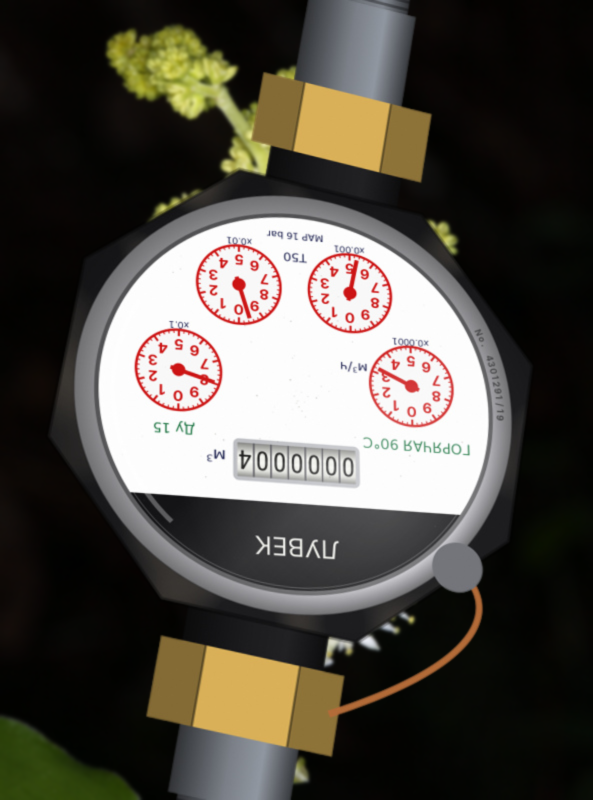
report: 4.7953 (m³)
